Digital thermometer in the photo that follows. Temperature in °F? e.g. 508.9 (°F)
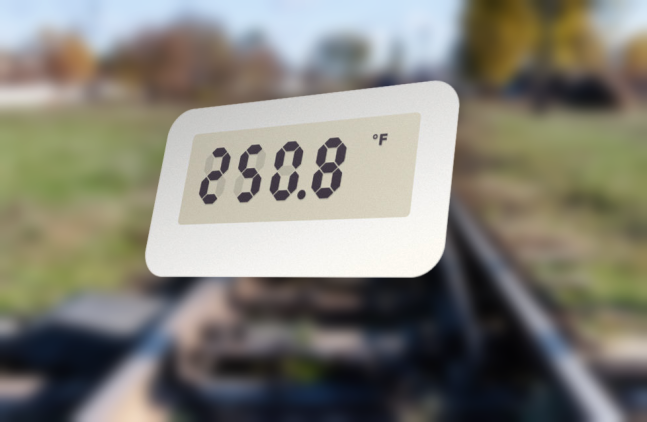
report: 250.8 (°F)
